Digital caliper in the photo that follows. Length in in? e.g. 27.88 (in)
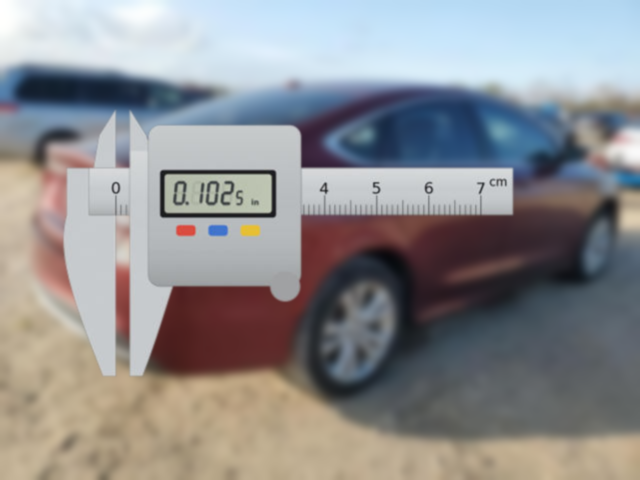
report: 0.1025 (in)
